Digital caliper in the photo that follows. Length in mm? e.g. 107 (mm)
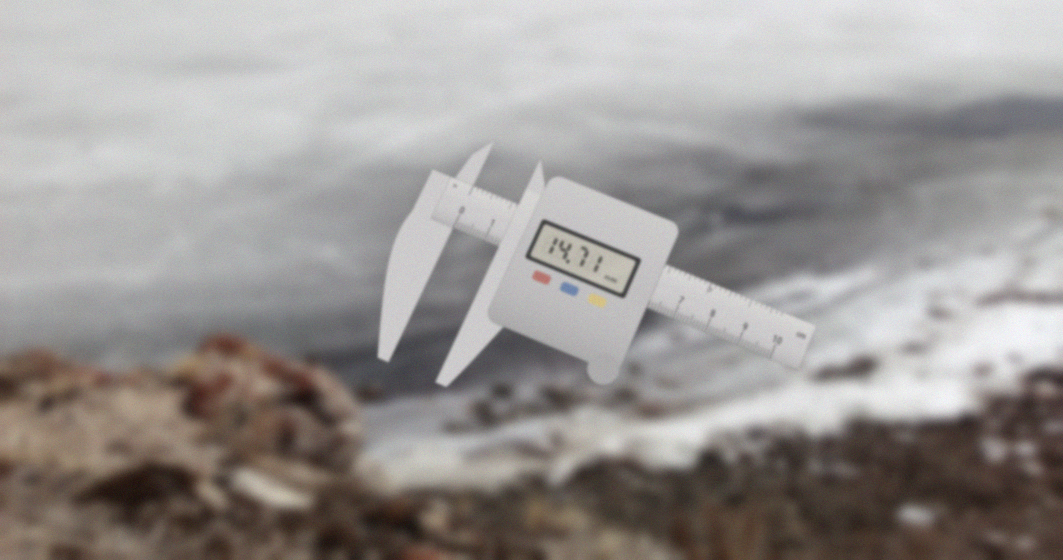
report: 14.71 (mm)
